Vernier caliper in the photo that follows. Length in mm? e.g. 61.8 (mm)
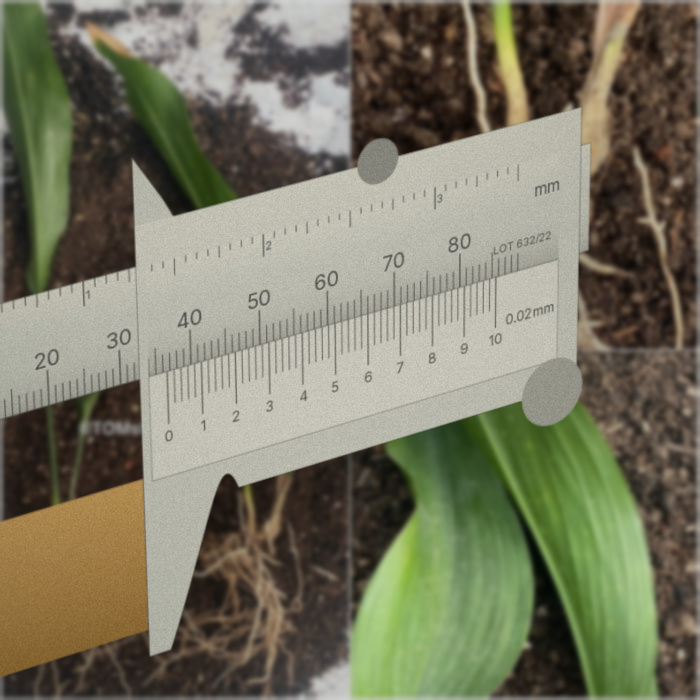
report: 36.6 (mm)
